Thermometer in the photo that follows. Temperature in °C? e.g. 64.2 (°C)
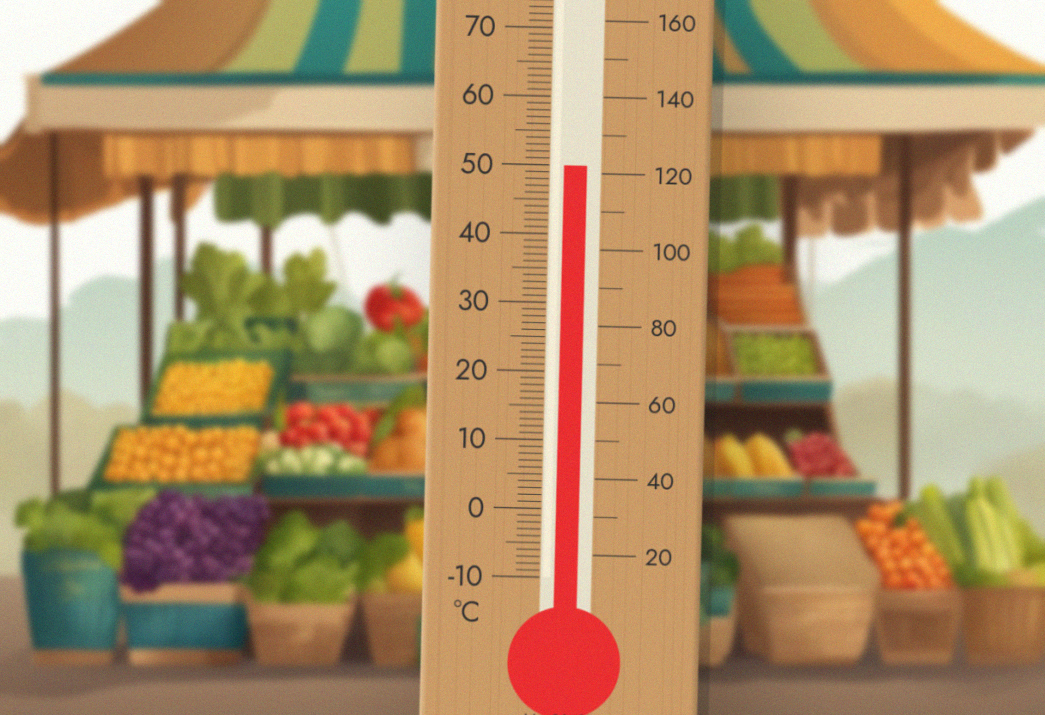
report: 50 (°C)
